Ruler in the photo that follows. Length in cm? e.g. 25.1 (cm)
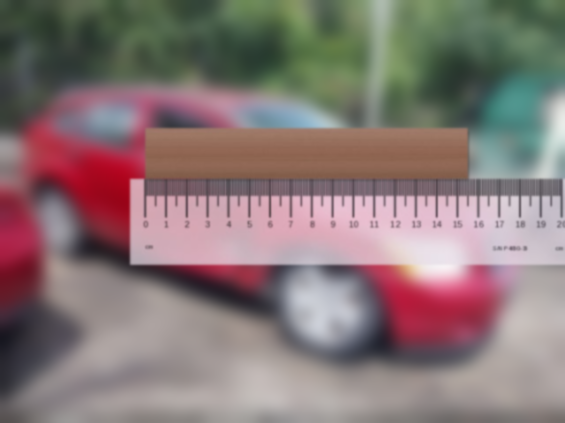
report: 15.5 (cm)
